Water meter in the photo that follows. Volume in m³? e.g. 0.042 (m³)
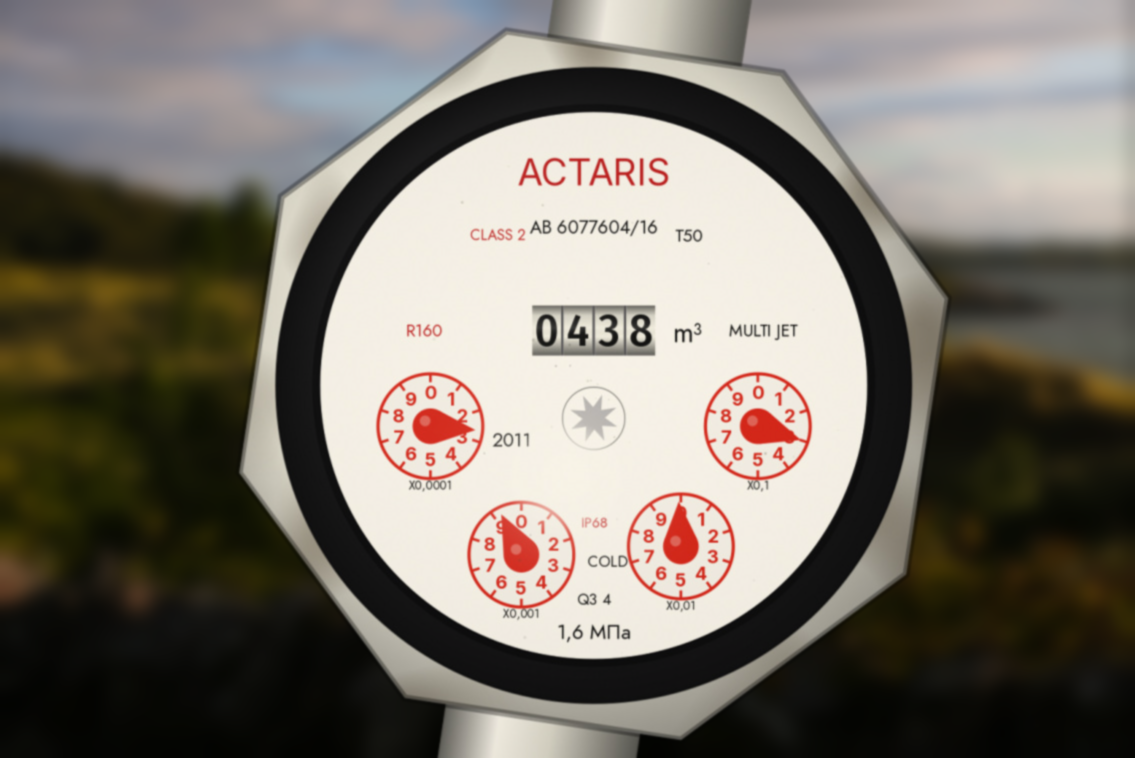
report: 438.2992 (m³)
